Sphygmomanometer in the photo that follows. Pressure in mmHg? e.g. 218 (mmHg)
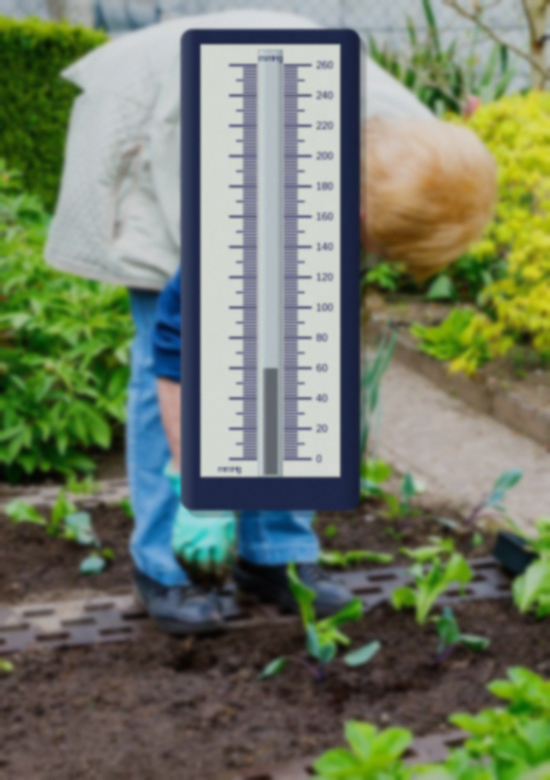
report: 60 (mmHg)
